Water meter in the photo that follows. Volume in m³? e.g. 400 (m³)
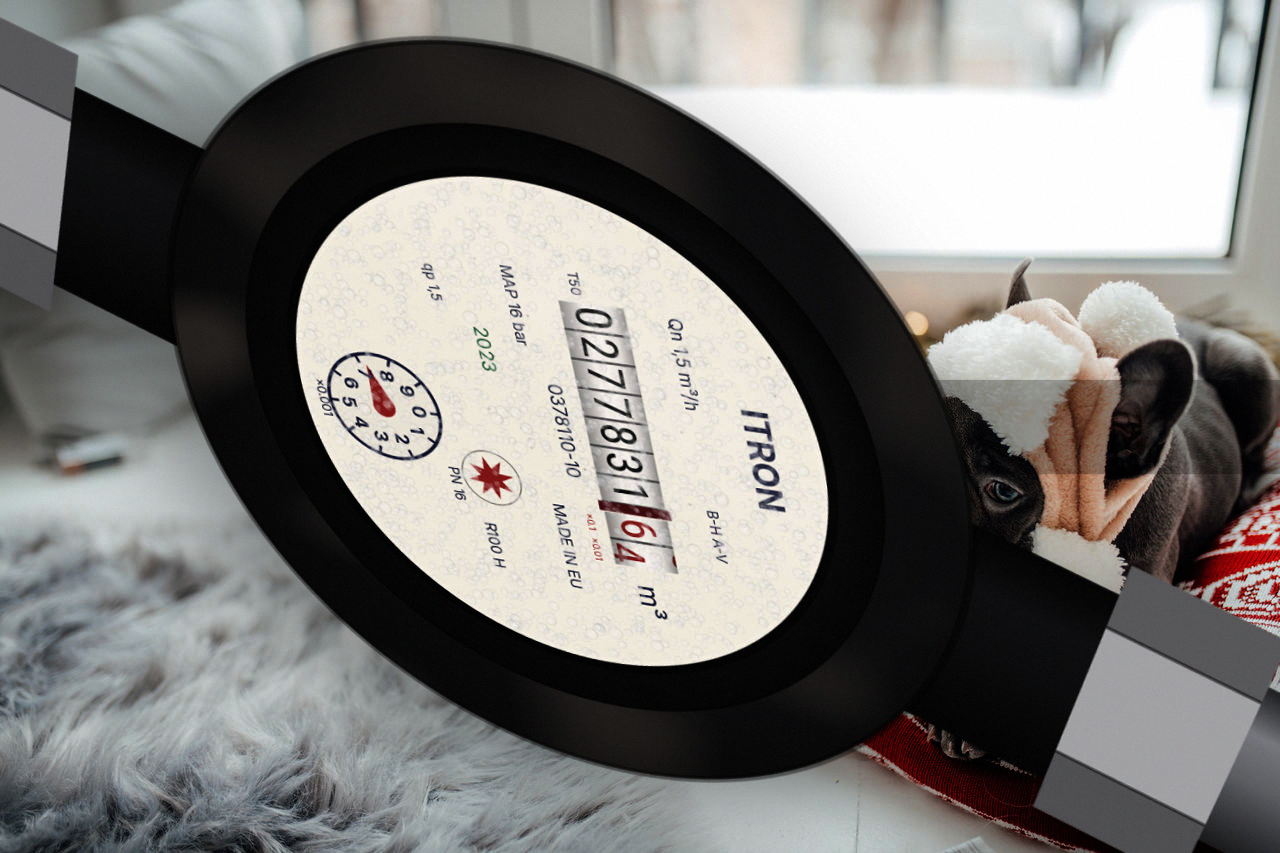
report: 277831.637 (m³)
